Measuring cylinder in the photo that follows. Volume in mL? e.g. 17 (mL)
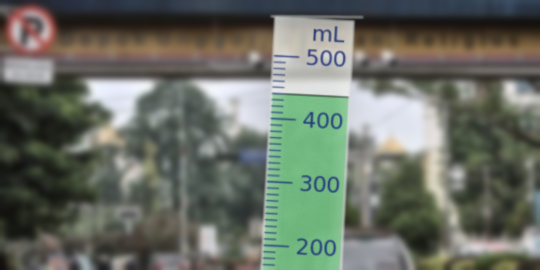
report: 440 (mL)
